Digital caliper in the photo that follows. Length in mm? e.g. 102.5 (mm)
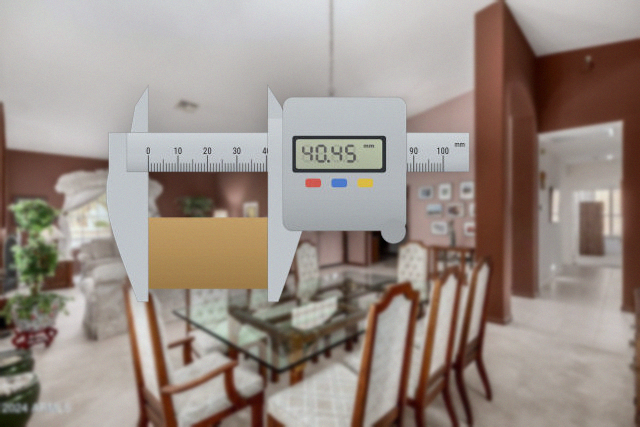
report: 40.45 (mm)
